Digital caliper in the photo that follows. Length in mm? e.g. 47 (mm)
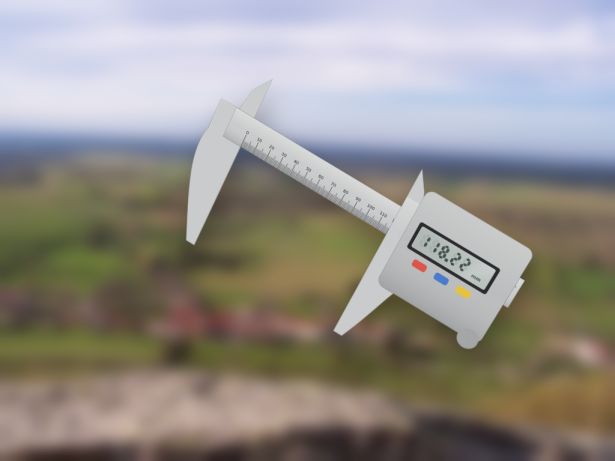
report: 118.22 (mm)
